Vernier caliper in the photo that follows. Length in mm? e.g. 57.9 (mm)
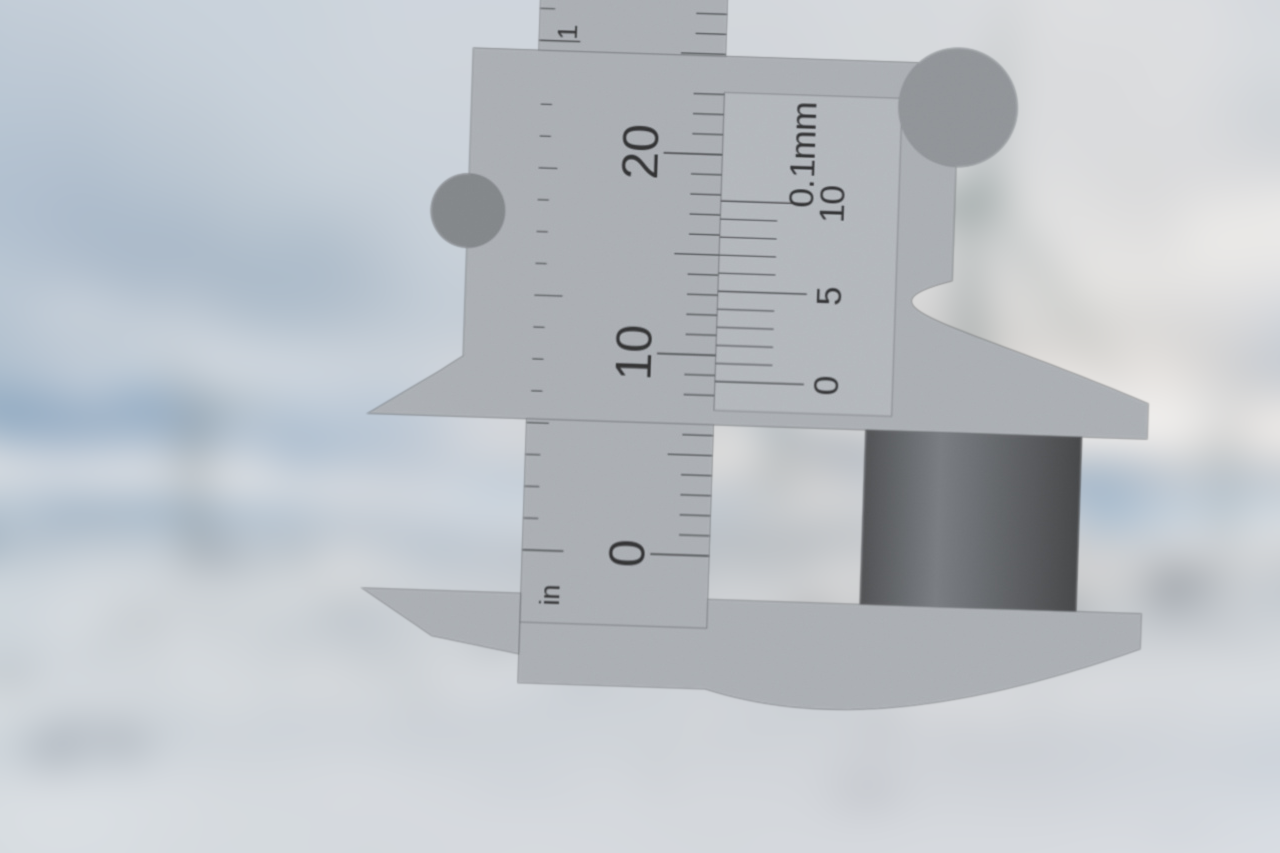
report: 8.7 (mm)
